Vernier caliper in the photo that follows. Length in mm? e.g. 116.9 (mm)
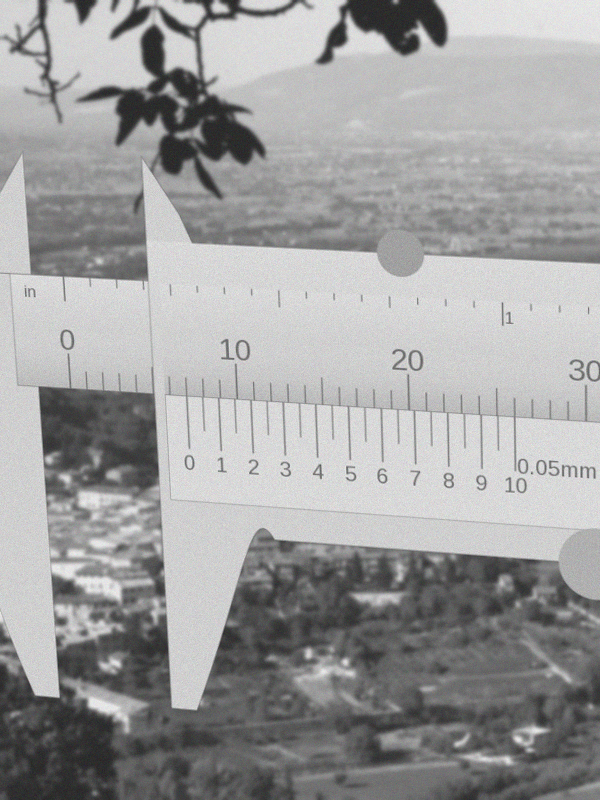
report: 7.0 (mm)
